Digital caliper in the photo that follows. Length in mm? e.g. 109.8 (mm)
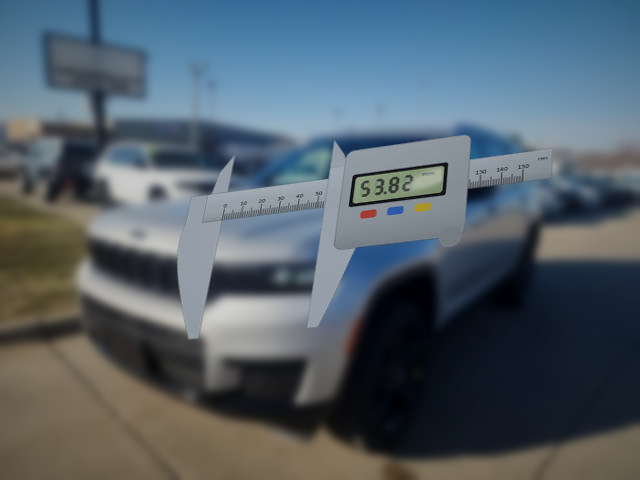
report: 53.82 (mm)
